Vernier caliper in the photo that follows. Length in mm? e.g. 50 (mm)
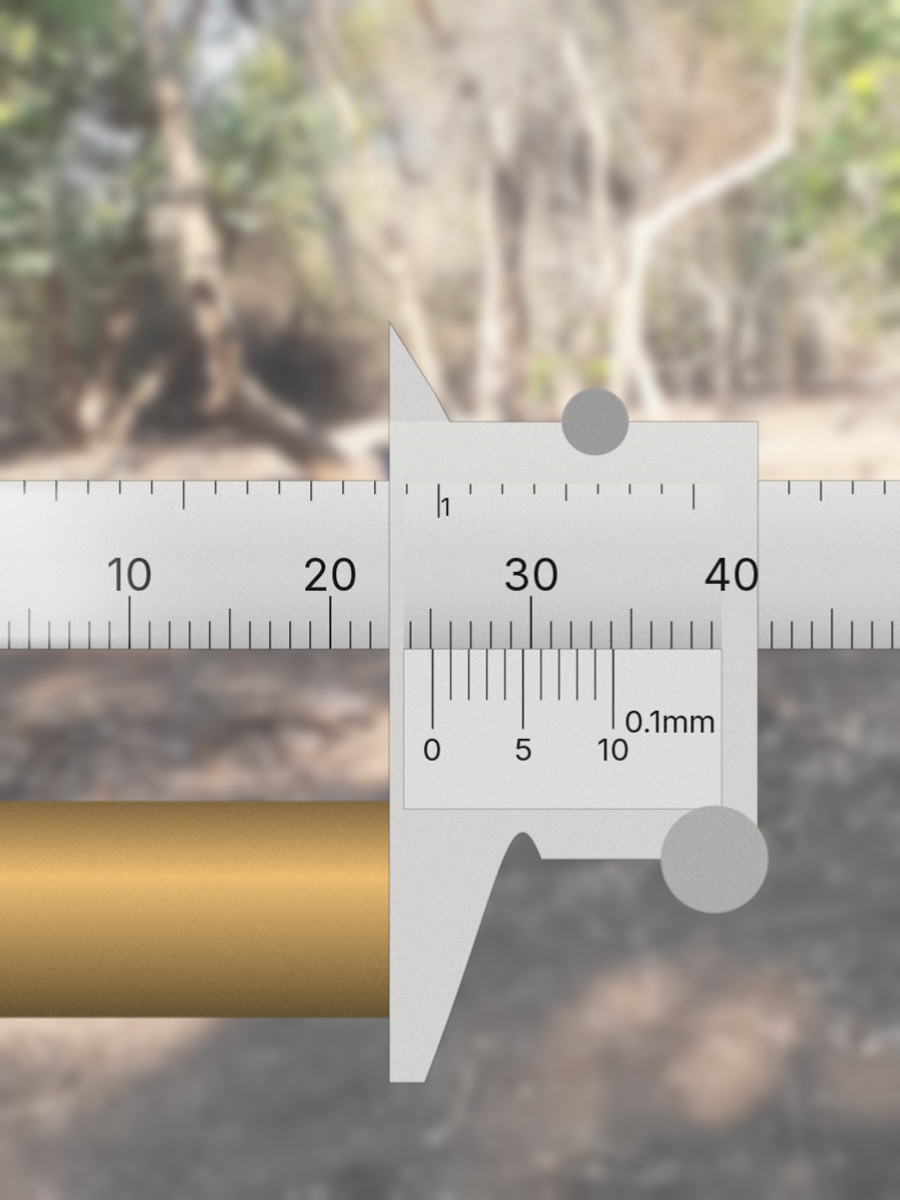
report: 25.1 (mm)
